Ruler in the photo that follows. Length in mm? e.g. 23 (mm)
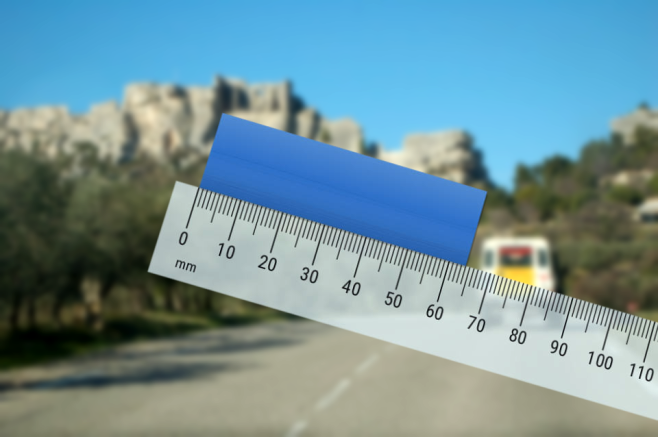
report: 64 (mm)
